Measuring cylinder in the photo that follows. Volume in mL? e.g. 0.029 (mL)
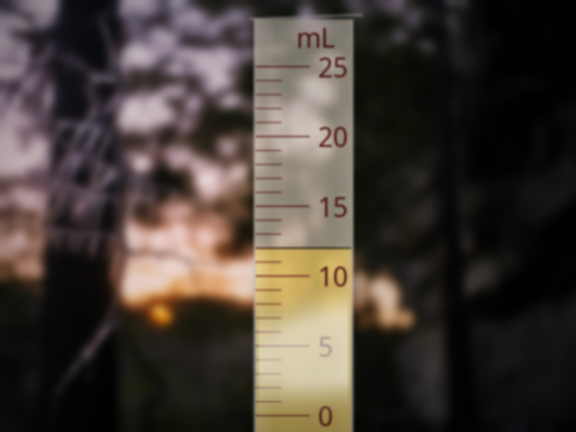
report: 12 (mL)
